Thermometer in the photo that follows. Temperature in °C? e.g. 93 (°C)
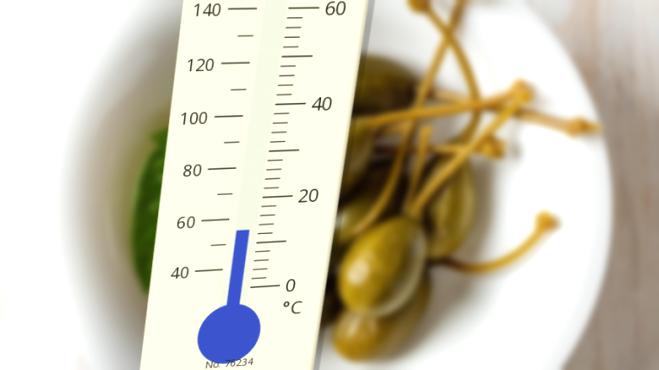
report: 13 (°C)
